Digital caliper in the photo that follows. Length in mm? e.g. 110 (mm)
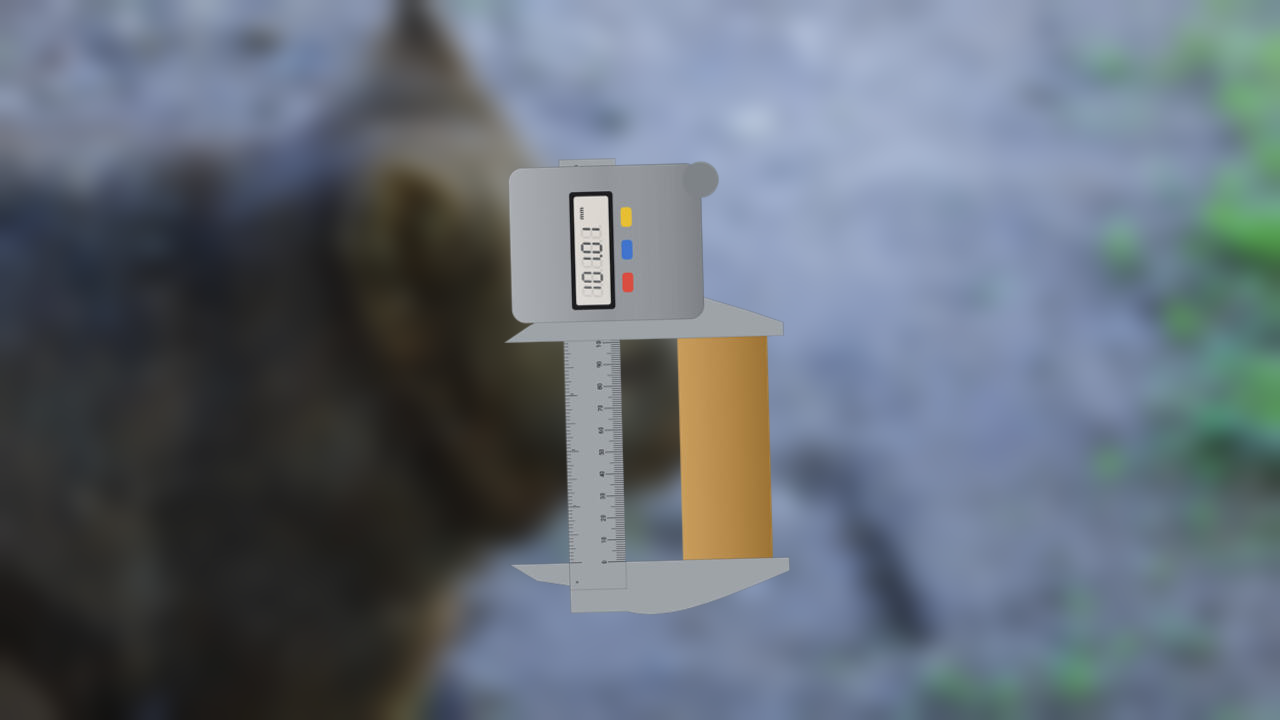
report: 101.01 (mm)
